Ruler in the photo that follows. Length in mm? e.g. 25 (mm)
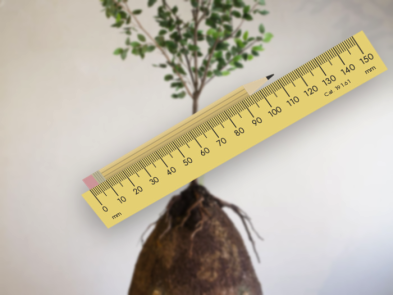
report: 110 (mm)
